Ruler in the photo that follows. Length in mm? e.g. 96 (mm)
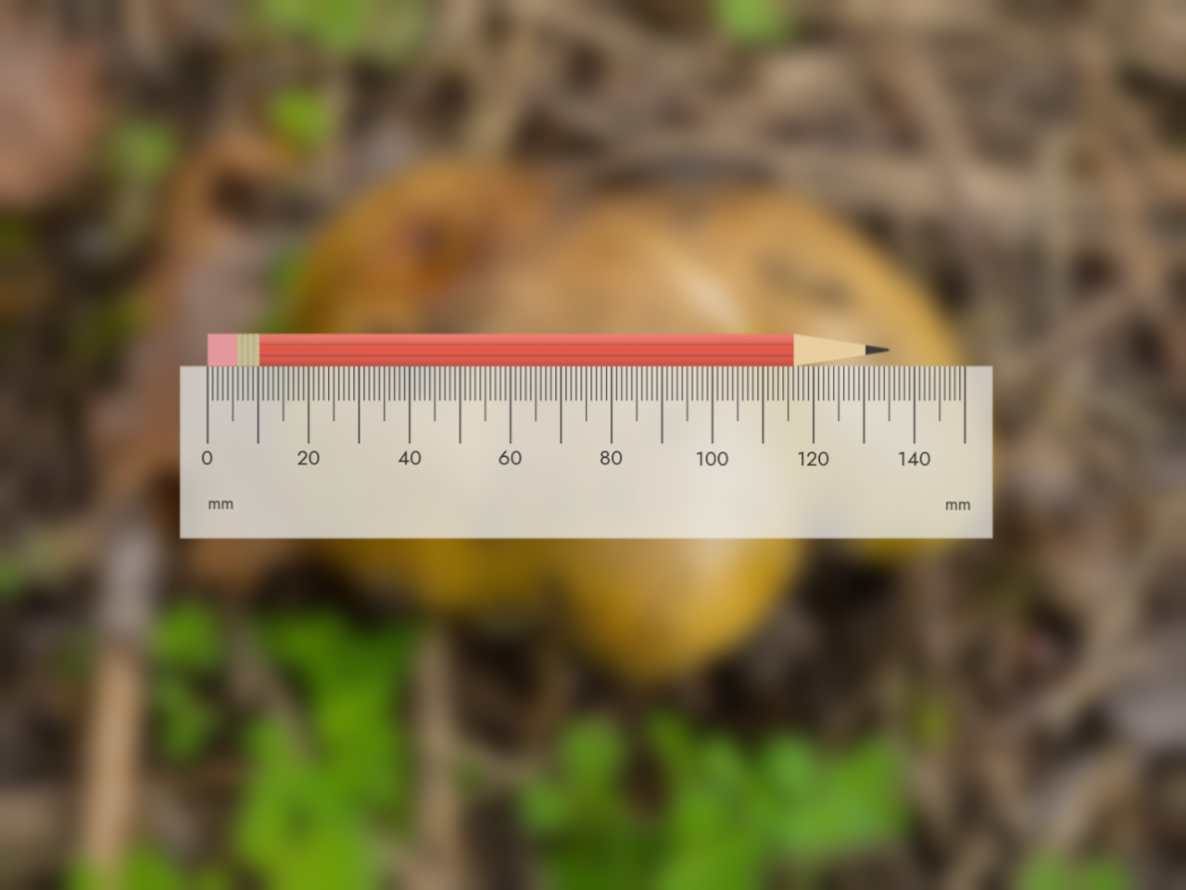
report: 135 (mm)
